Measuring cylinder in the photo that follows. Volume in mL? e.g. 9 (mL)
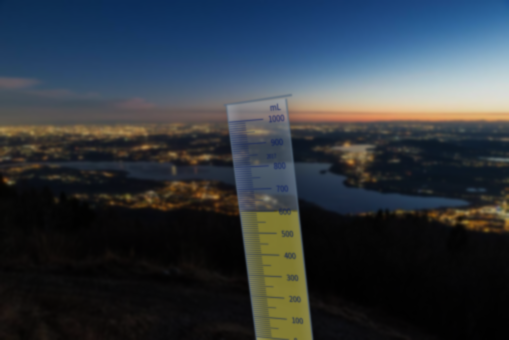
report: 600 (mL)
